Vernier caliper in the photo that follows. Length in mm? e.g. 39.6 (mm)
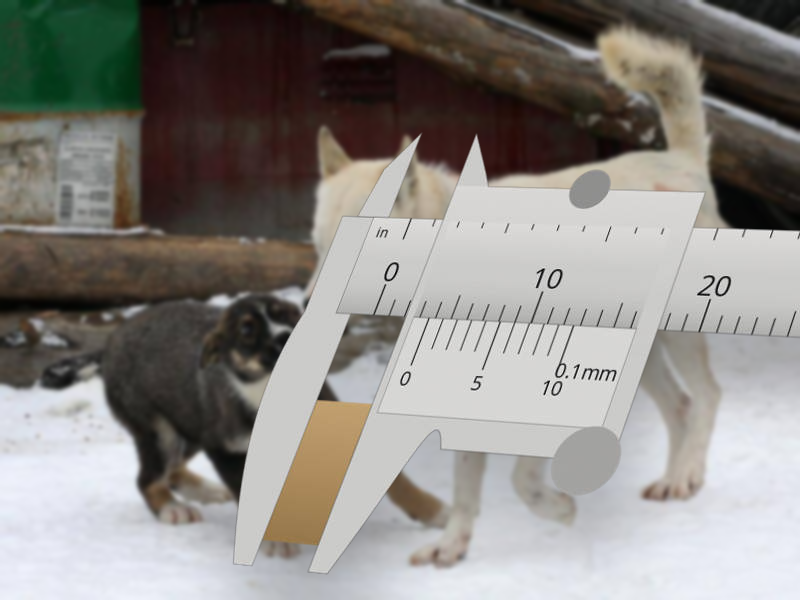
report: 3.6 (mm)
